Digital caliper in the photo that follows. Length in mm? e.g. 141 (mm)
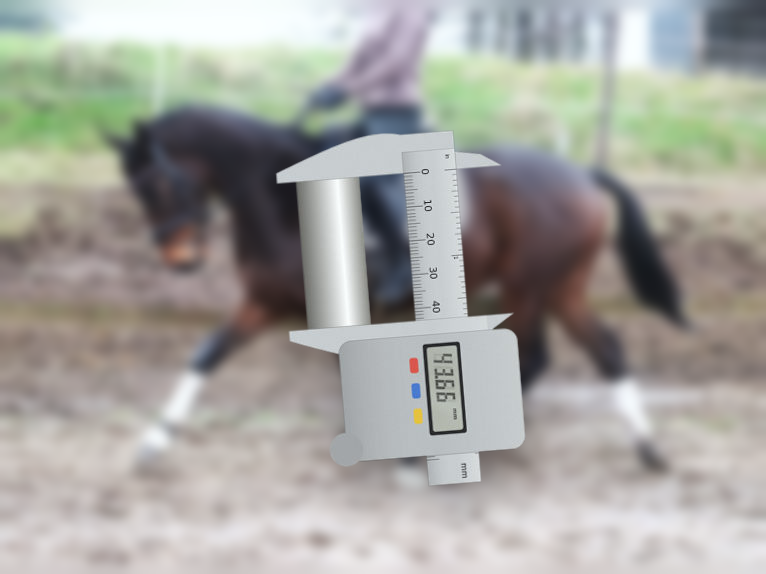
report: 43.66 (mm)
